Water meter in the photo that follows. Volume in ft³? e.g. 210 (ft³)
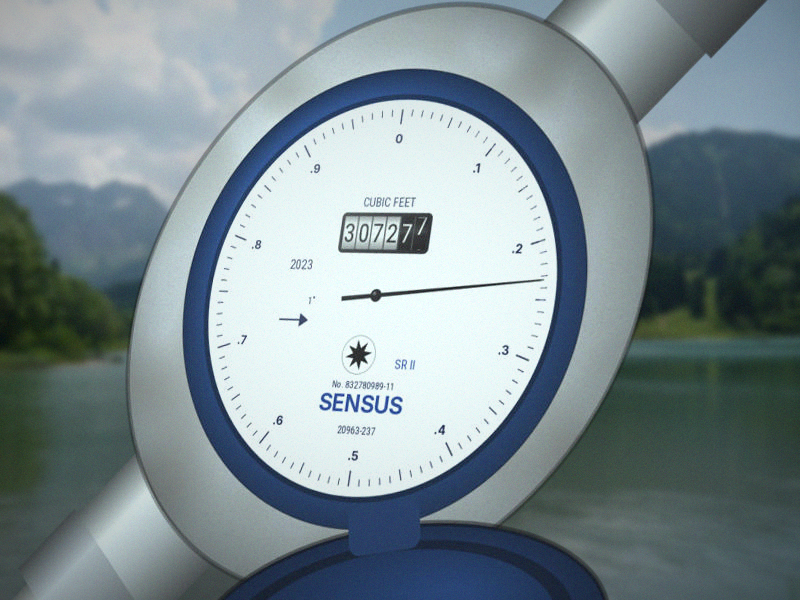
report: 307277.23 (ft³)
